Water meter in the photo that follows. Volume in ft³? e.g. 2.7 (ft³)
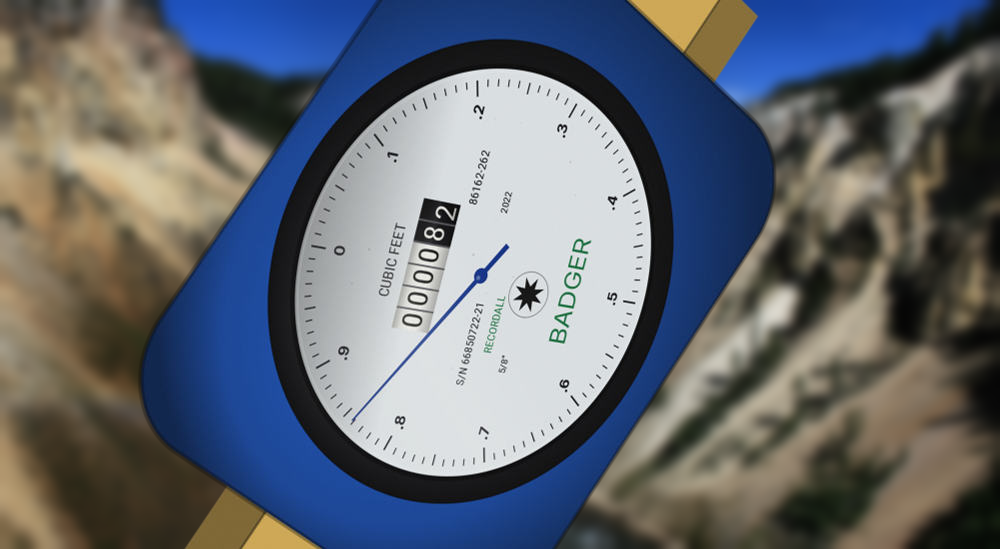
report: 81.84 (ft³)
